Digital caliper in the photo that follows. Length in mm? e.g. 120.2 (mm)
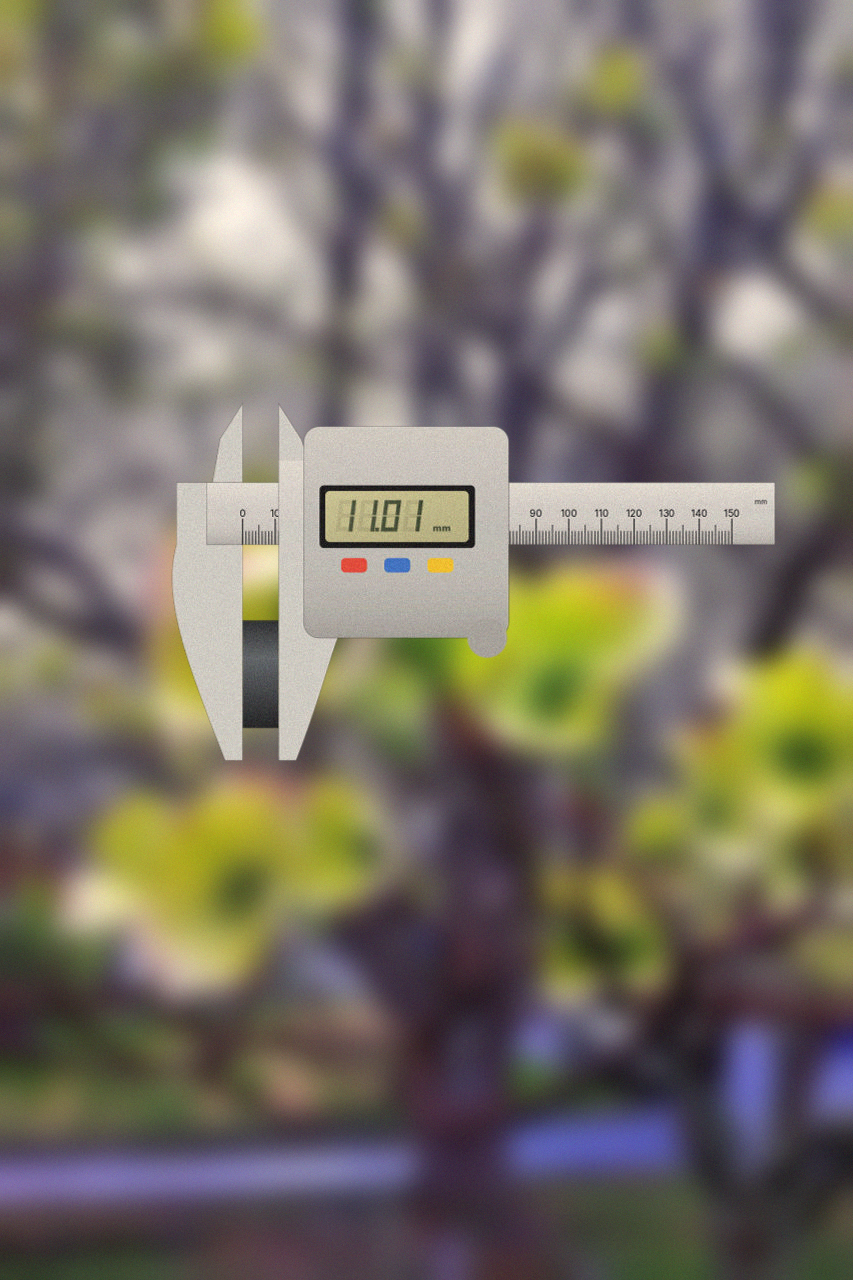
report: 11.01 (mm)
